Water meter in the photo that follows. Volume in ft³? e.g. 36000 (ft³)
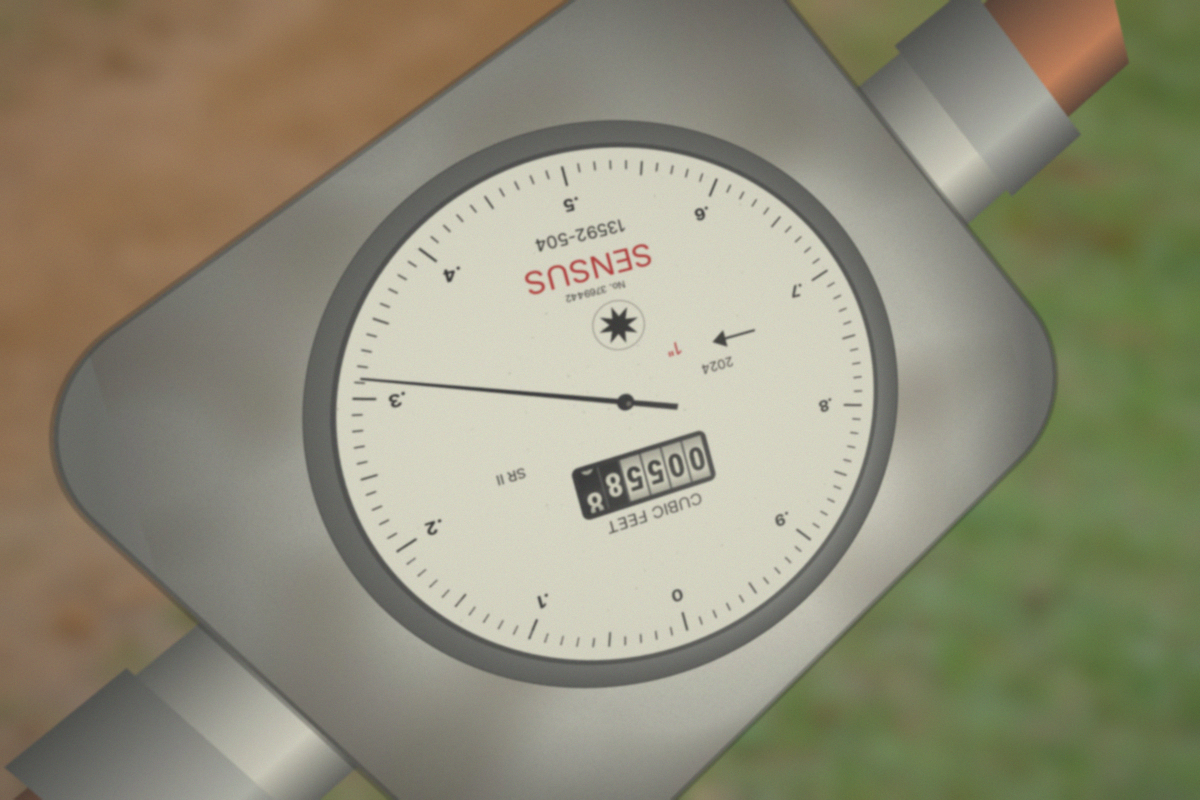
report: 5588.31 (ft³)
